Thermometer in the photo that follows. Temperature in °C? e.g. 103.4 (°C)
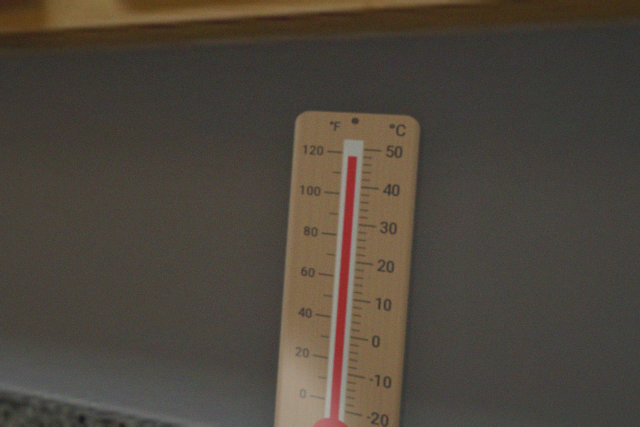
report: 48 (°C)
